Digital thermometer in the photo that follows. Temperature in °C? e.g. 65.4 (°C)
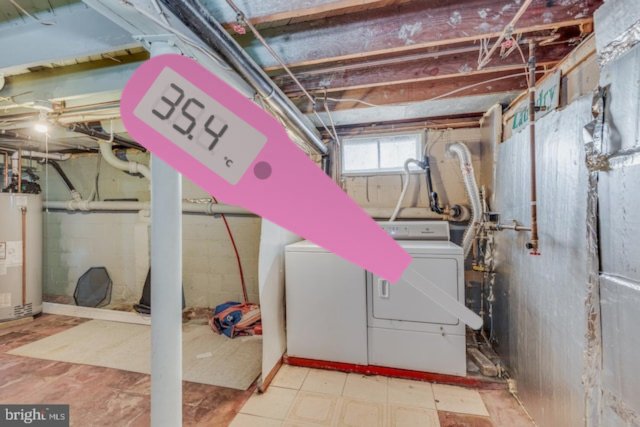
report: 35.4 (°C)
